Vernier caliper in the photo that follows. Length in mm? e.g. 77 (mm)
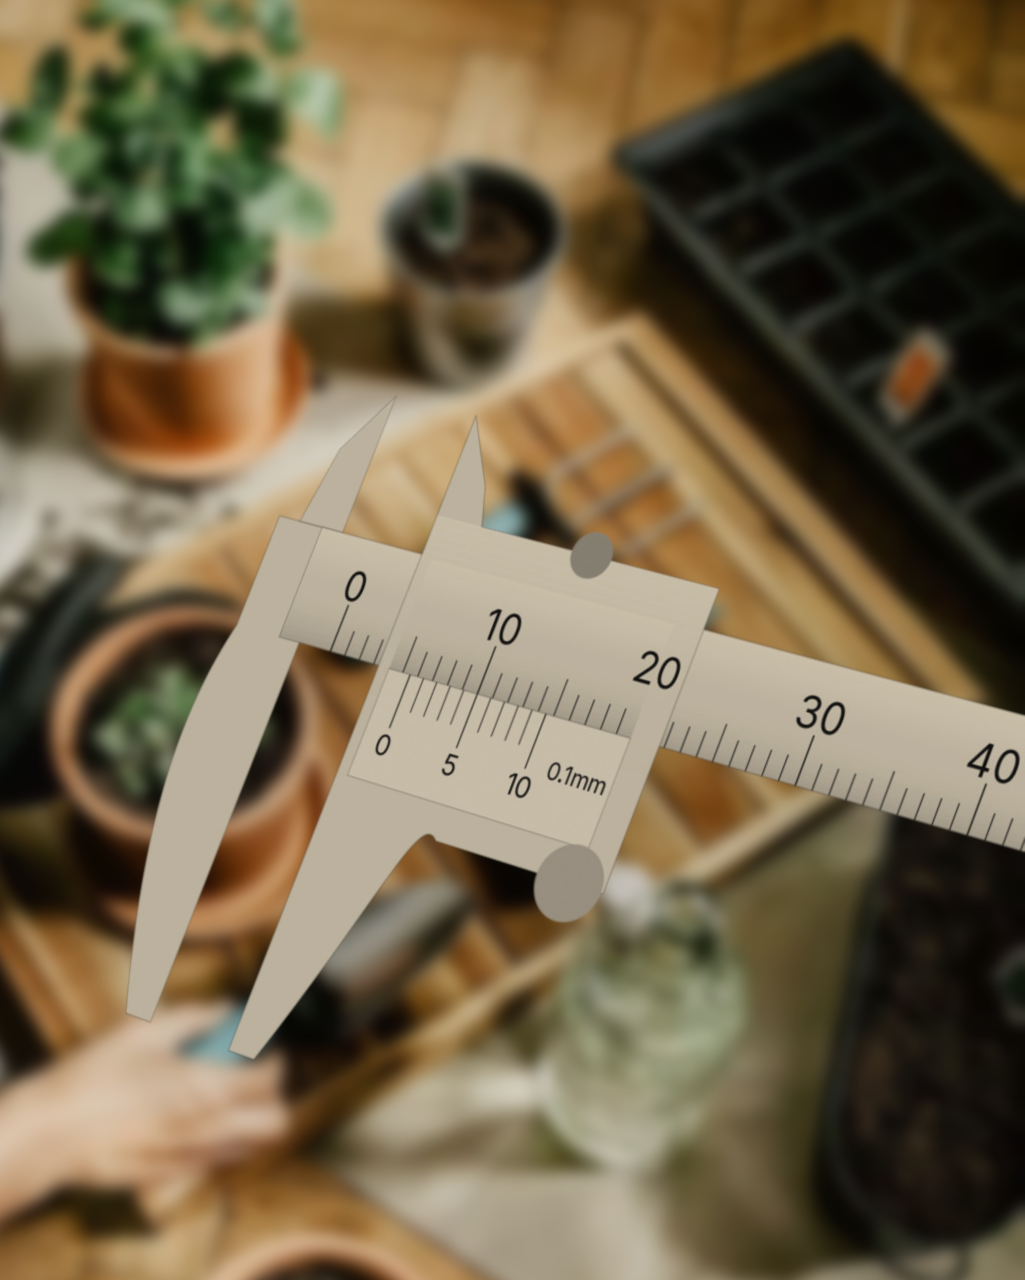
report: 5.5 (mm)
